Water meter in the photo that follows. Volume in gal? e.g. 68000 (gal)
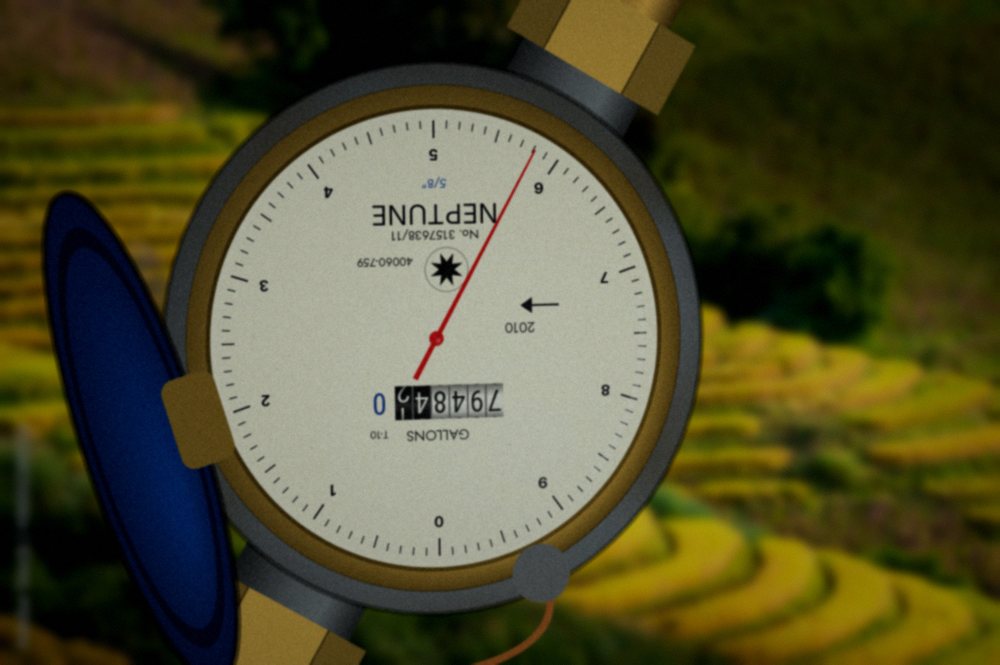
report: 7948415.8 (gal)
